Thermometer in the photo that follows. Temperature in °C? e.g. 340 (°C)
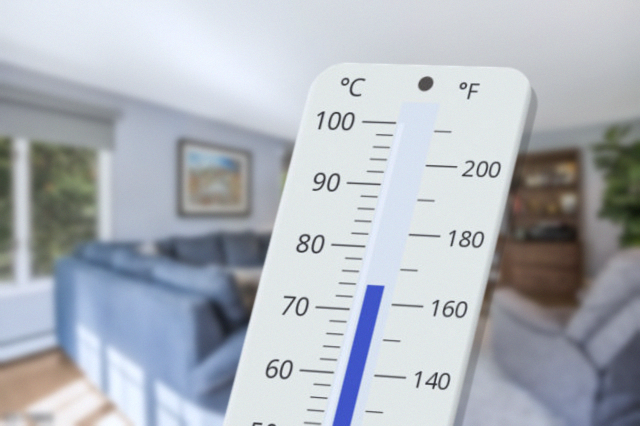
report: 74 (°C)
